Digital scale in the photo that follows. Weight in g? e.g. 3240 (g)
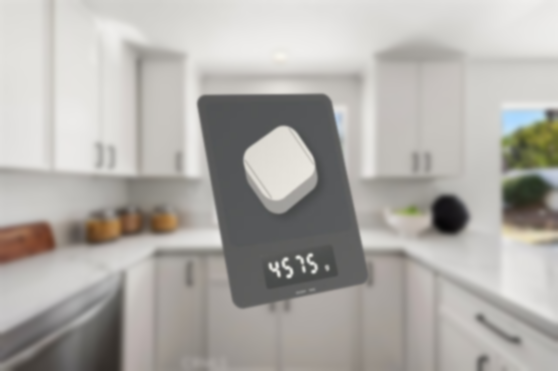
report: 4575 (g)
